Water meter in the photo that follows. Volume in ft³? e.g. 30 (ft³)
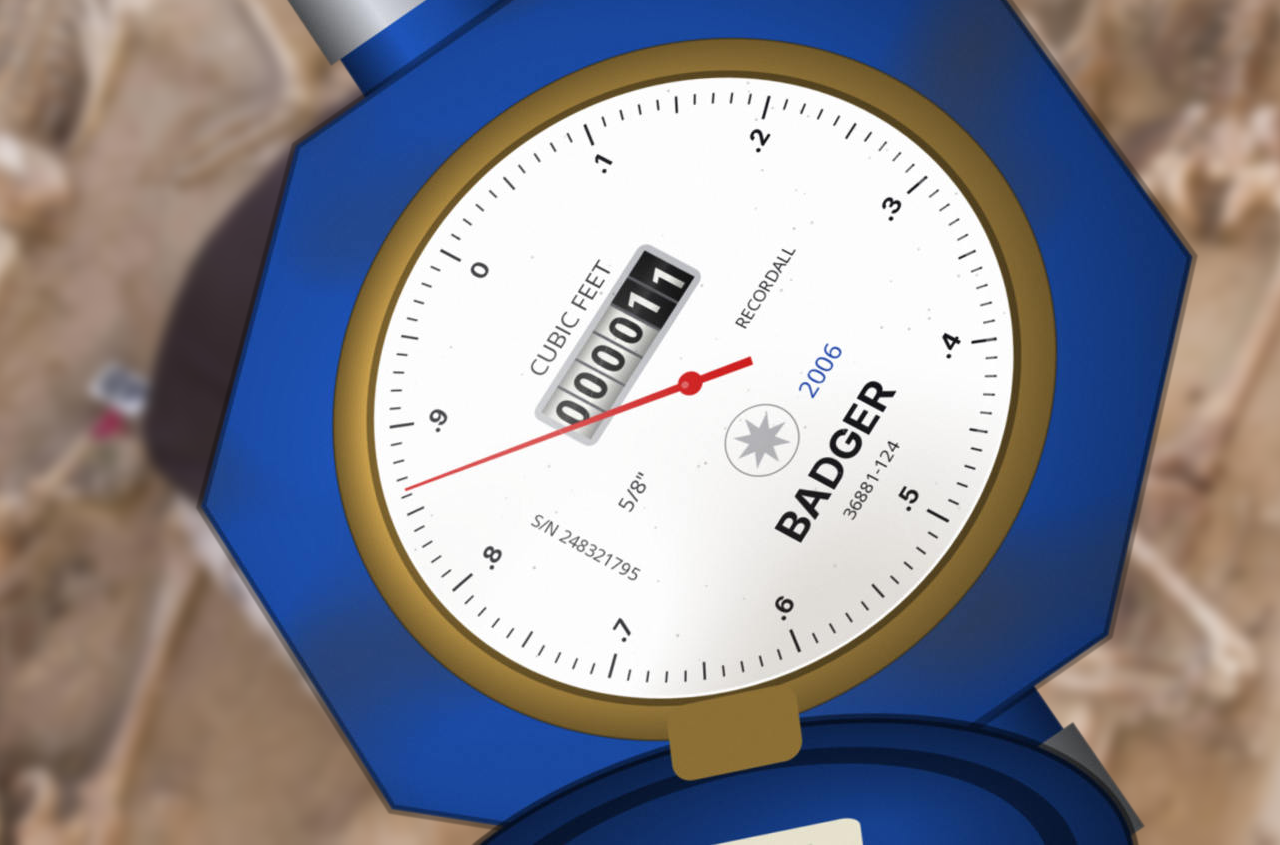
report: 10.86 (ft³)
